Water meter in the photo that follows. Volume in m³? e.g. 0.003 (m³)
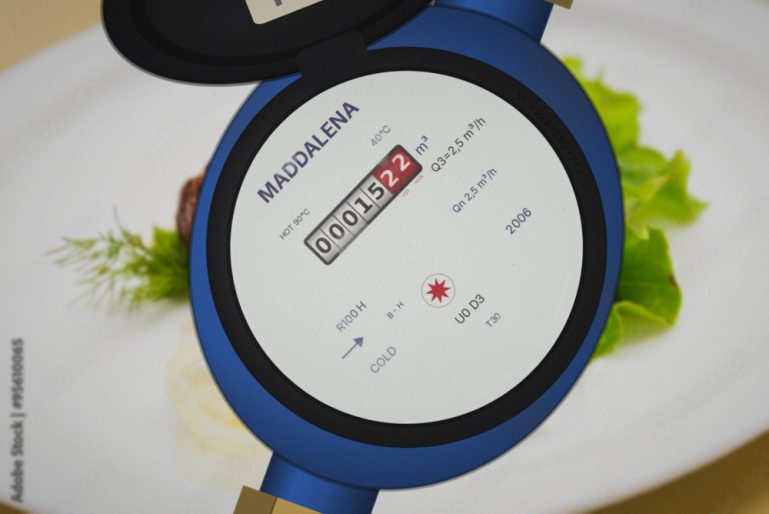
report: 15.22 (m³)
